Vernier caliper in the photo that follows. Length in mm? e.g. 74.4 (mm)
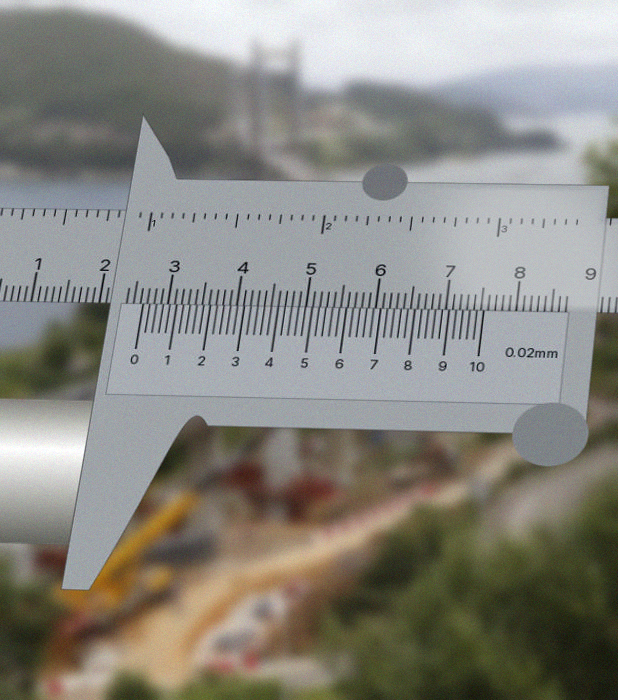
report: 26.4 (mm)
